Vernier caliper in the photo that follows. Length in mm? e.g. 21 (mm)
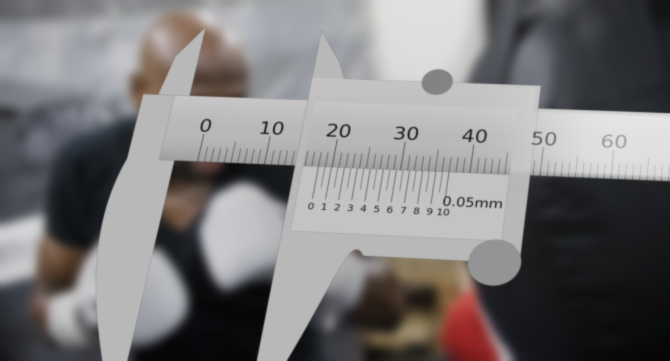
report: 18.0 (mm)
